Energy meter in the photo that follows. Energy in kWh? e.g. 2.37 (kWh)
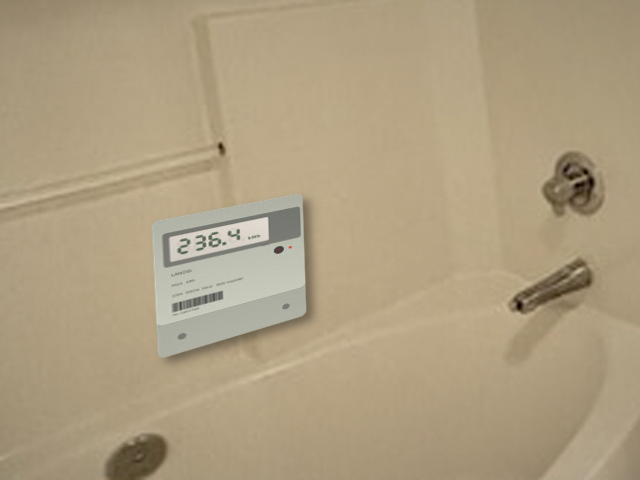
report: 236.4 (kWh)
